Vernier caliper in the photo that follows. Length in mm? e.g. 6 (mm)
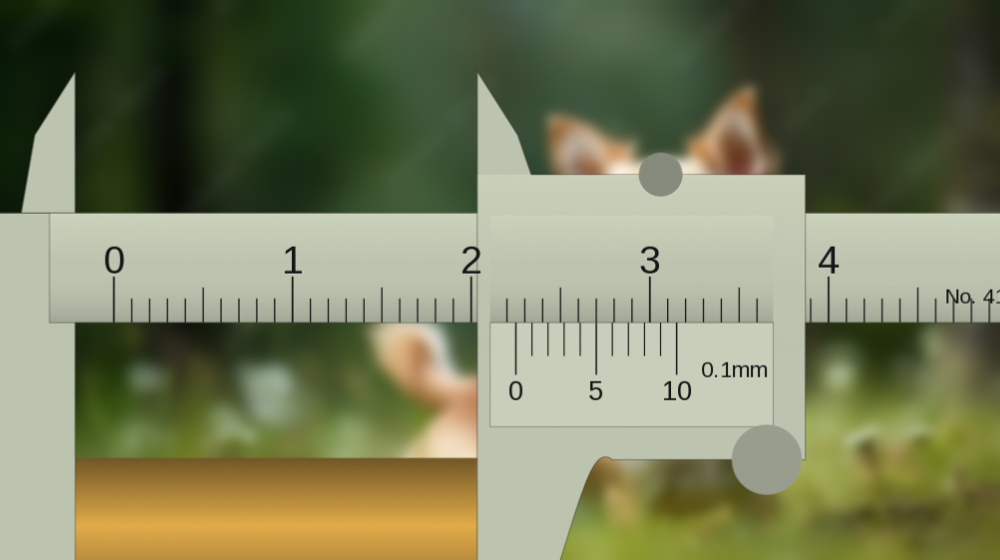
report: 22.5 (mm)
